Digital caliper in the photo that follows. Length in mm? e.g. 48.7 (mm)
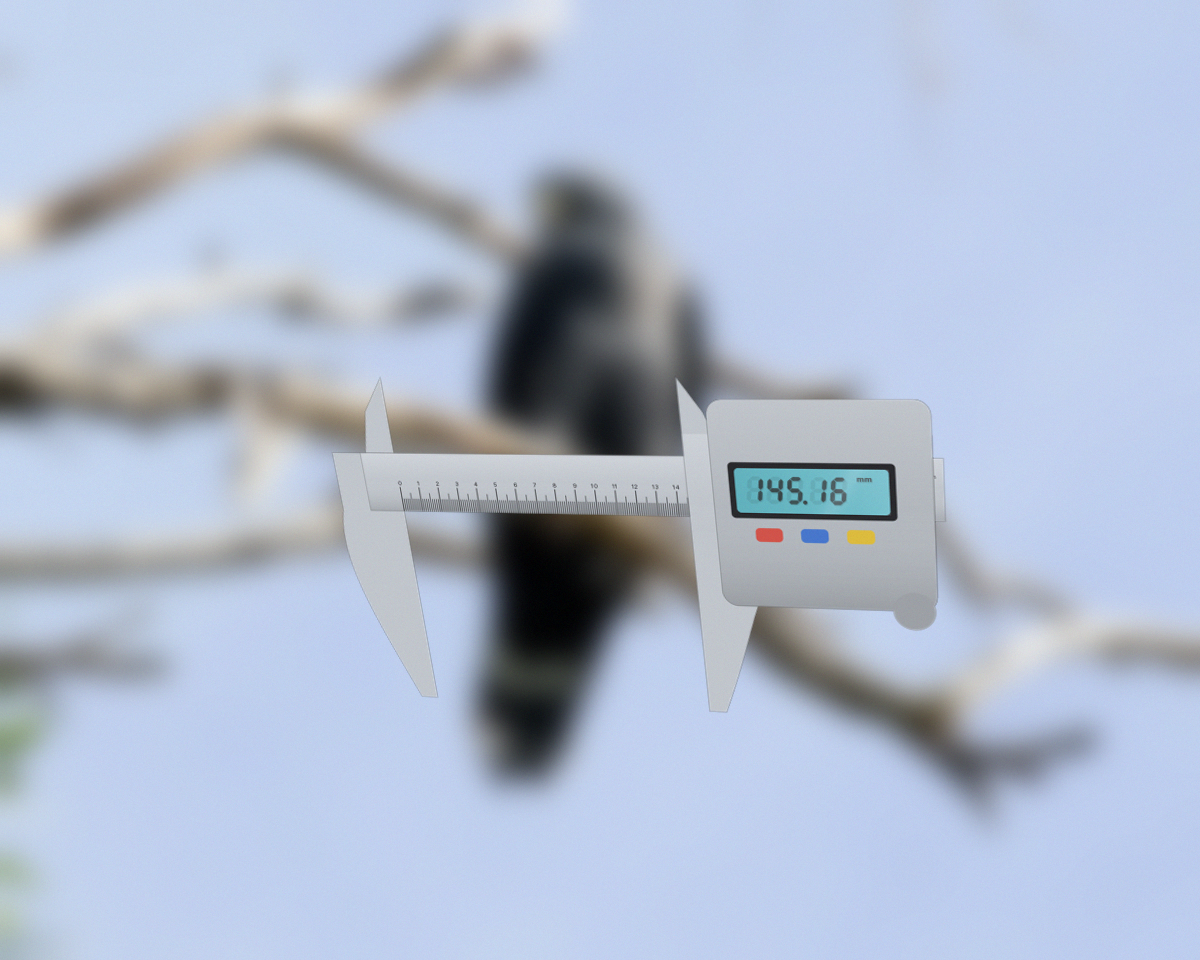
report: 145.16 (mm)
